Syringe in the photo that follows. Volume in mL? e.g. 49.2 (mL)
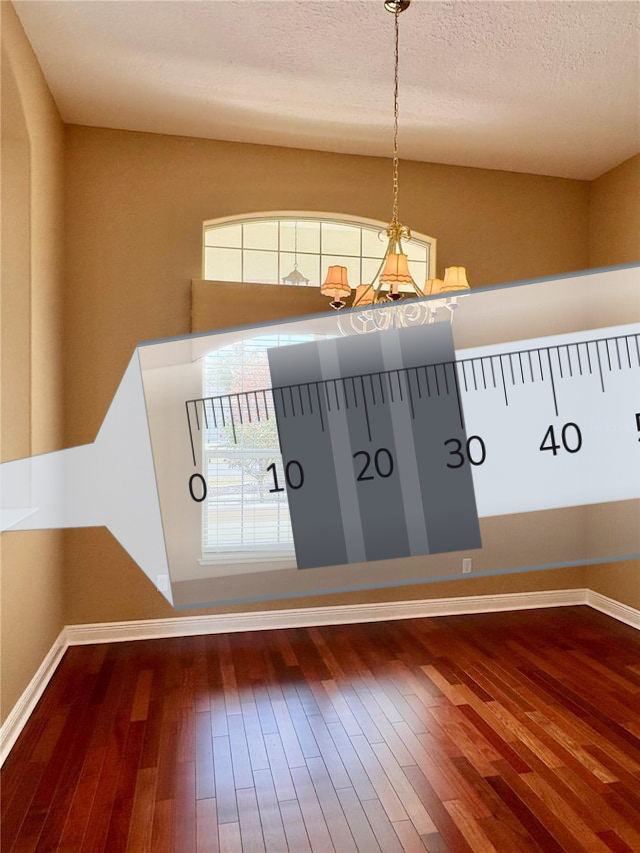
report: 10 (mL)
